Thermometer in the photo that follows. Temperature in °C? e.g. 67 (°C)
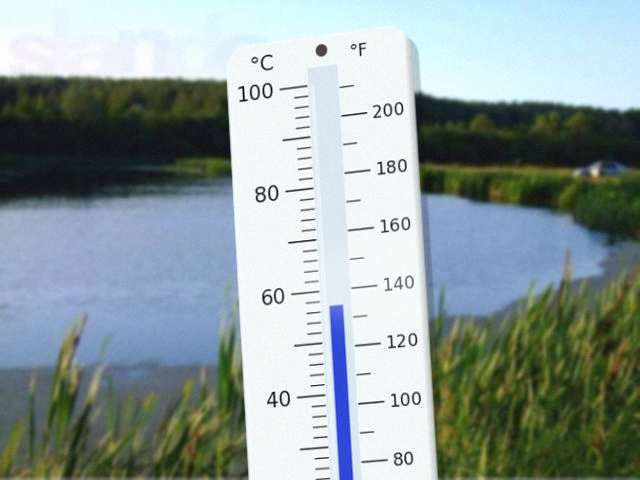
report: 57 (°C)
